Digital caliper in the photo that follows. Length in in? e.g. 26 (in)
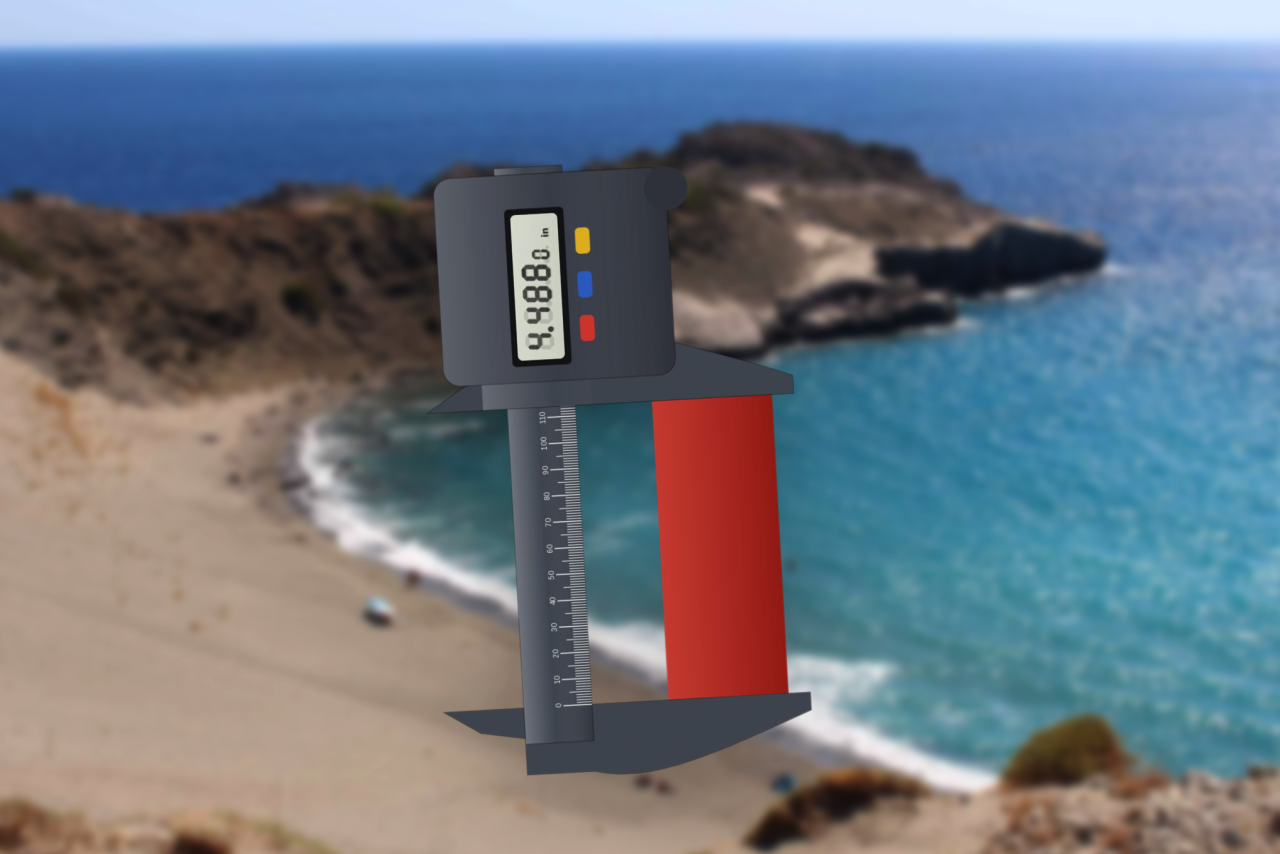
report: 4.4880 (in)
